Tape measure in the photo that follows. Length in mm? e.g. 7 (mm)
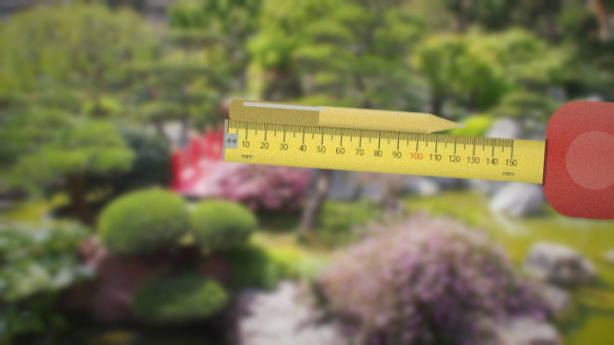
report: 125 (mm)
